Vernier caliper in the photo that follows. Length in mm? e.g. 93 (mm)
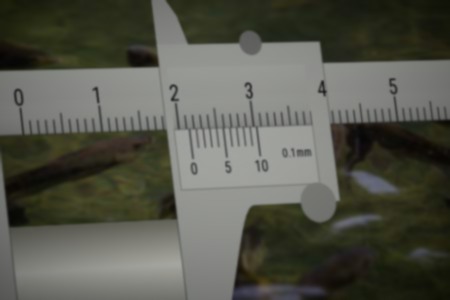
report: 21.4 (mm)
